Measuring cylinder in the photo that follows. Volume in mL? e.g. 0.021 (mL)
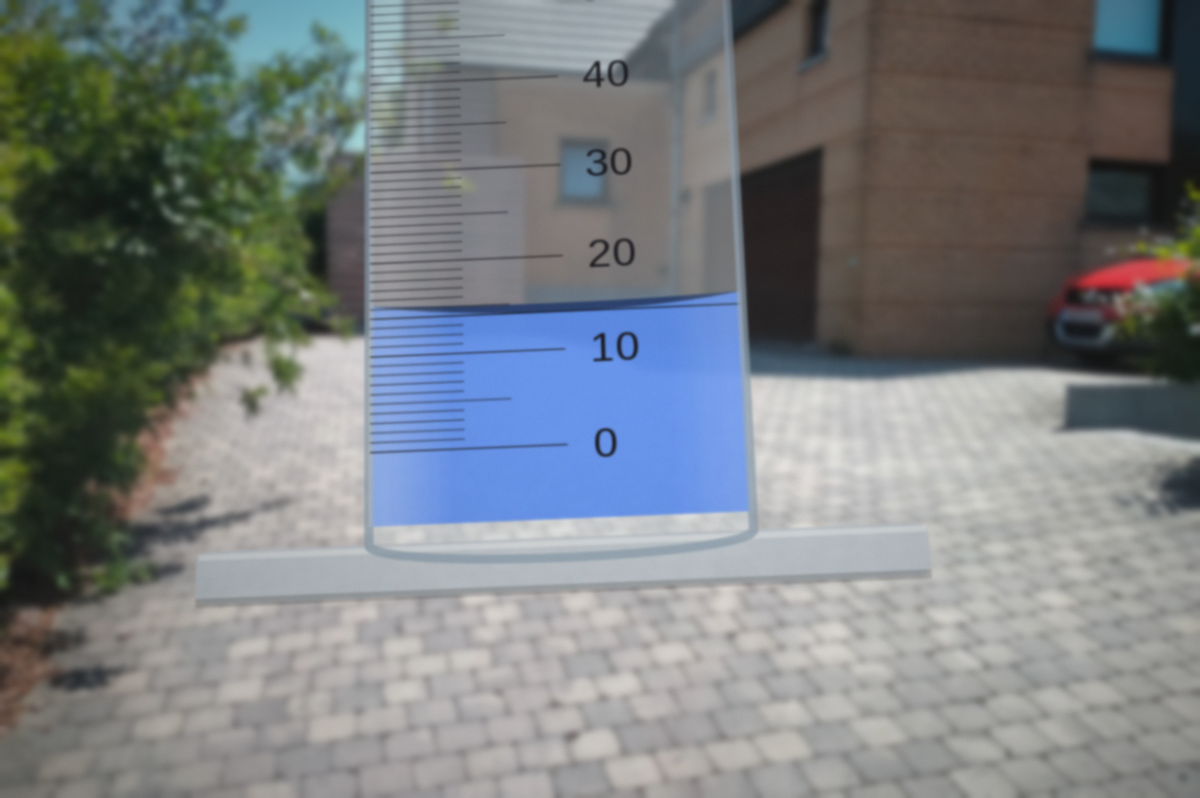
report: 14 (mL)
